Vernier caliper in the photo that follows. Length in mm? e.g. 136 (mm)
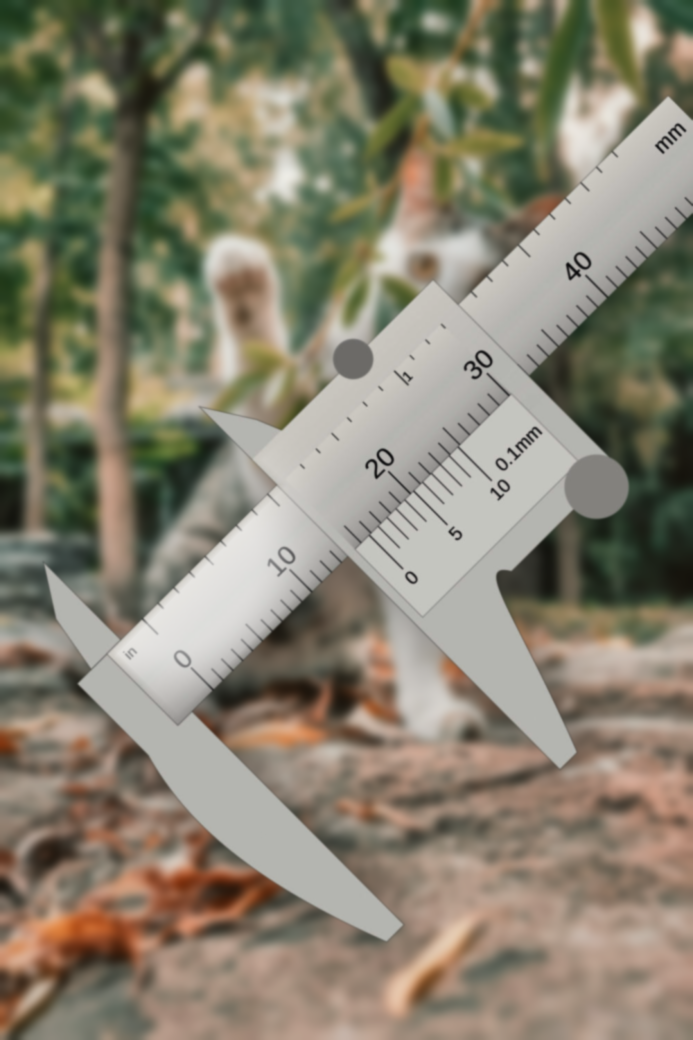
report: 15.8 (mm)
